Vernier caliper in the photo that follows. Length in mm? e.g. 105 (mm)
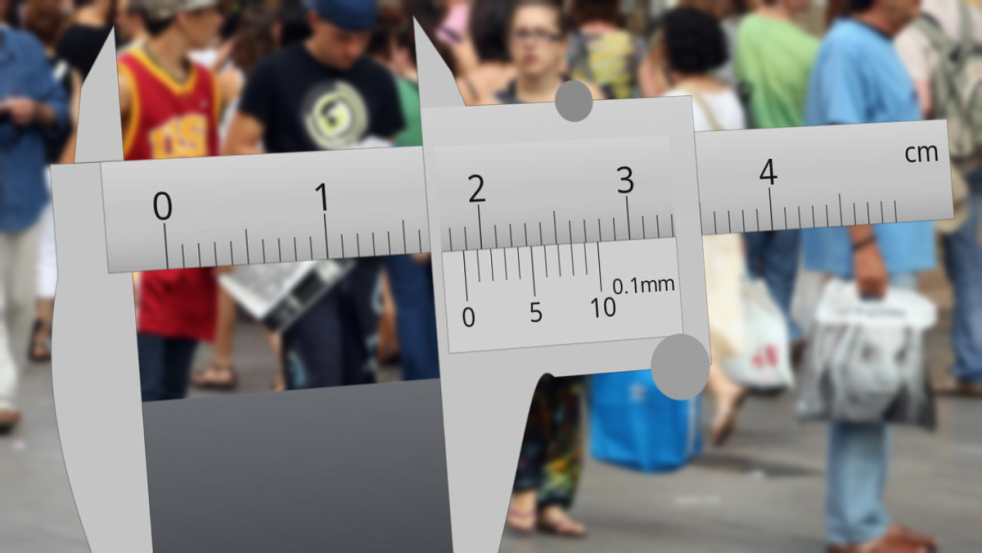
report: 18.8 (mm)
